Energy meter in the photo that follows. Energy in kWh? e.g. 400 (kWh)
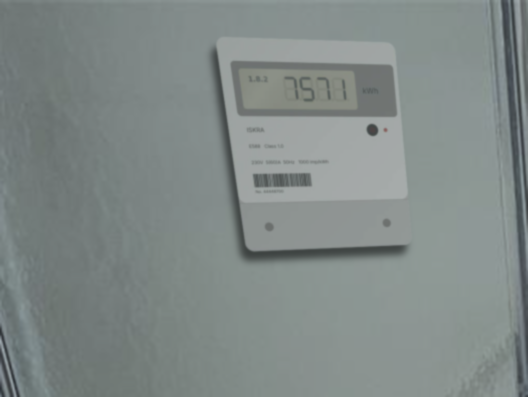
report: 7571 (kWh)
